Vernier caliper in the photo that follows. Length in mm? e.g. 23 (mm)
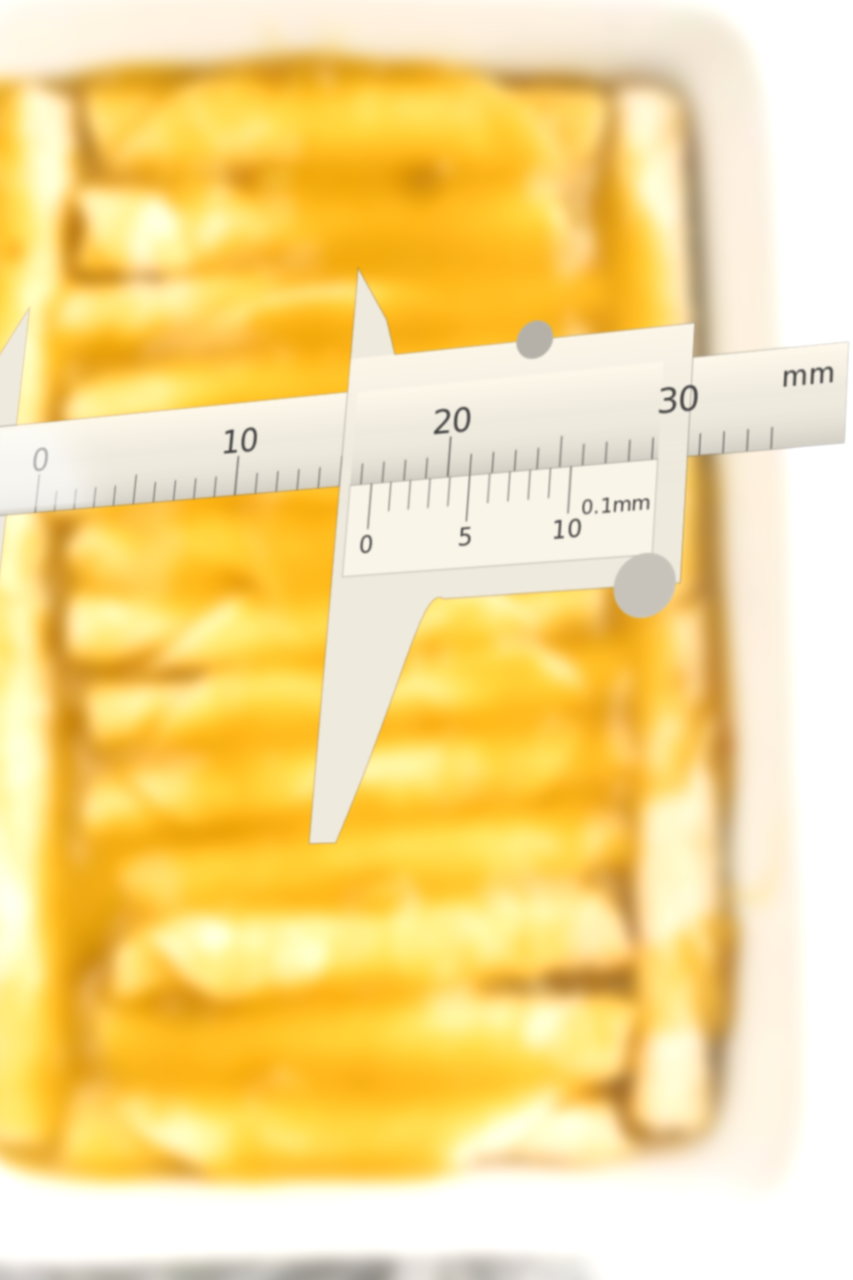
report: 16.5 (mm)
